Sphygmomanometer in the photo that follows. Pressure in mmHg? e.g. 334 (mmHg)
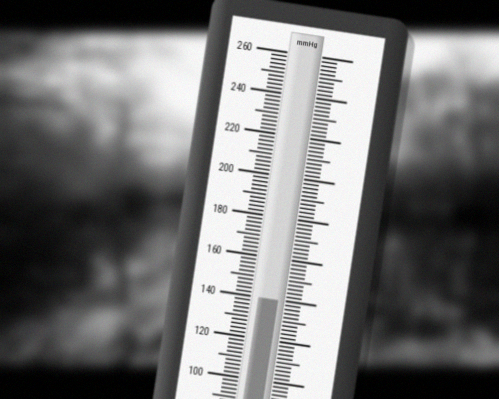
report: 140 (mmHg)
